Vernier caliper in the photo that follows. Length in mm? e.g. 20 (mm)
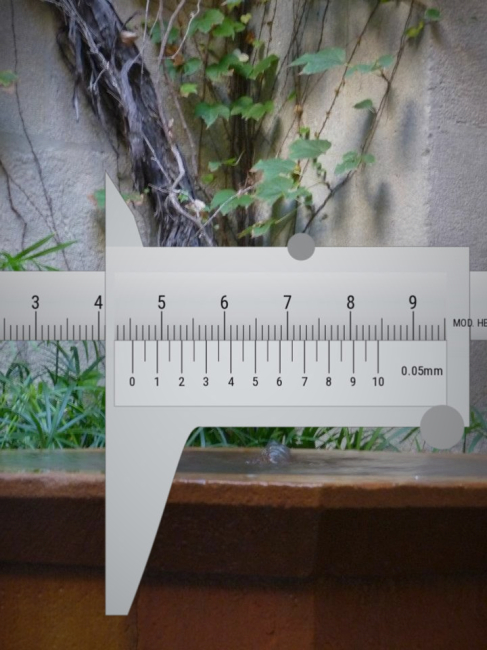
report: 45.4 (mm)
